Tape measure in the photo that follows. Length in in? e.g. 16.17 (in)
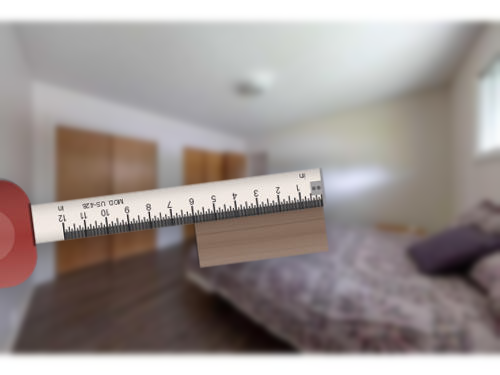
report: 6 (in)
